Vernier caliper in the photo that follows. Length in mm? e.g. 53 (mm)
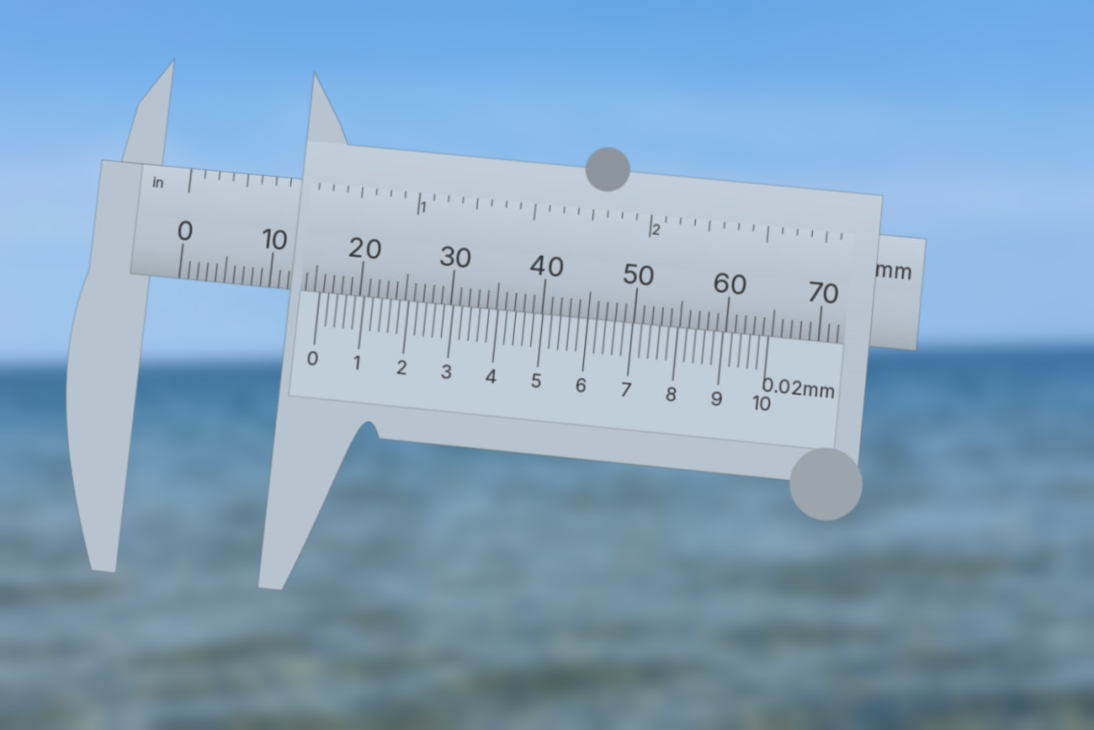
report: 15.6 (mm)
